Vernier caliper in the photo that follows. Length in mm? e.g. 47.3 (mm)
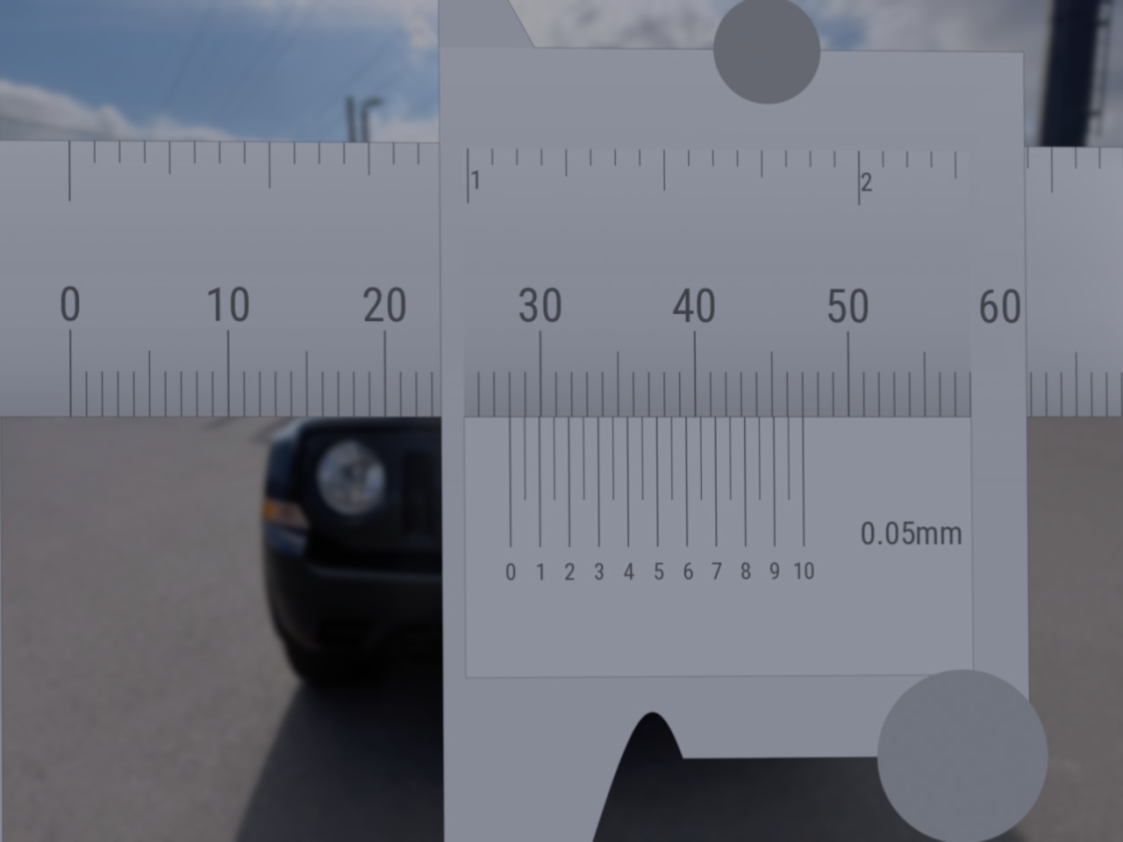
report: 28.0 (mm)
